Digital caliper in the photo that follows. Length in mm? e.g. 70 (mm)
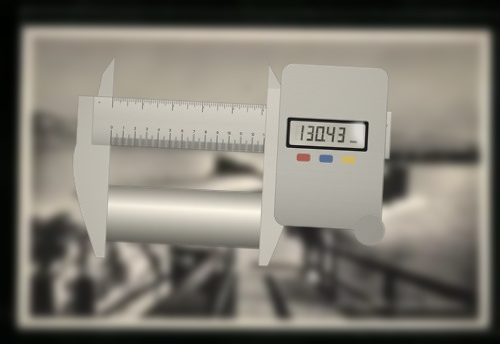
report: 130.43 (mm)
